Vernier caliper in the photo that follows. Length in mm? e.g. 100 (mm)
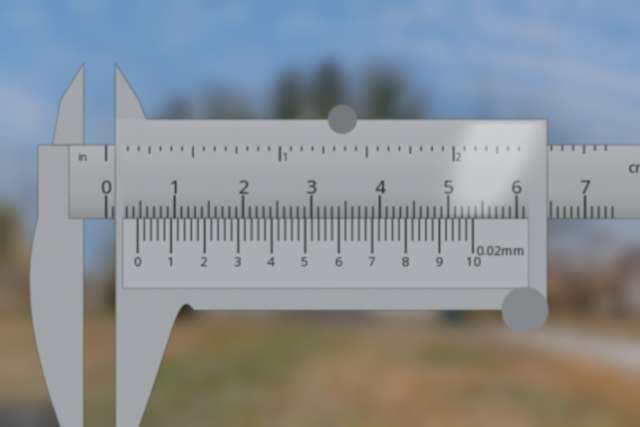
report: 4.6 (mm)
